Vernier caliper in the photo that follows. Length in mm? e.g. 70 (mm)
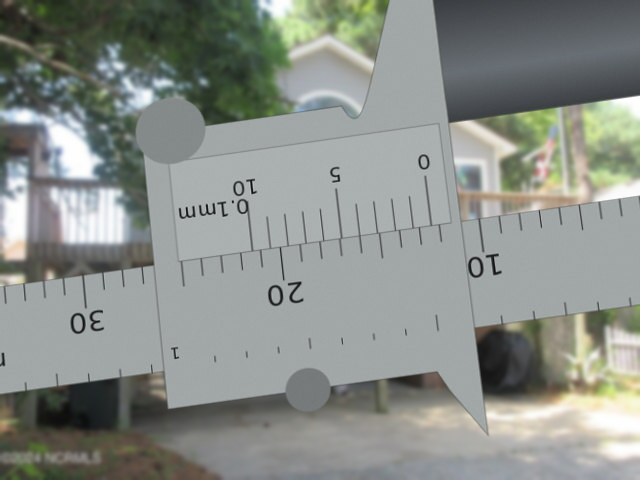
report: 12.4 (mm)
